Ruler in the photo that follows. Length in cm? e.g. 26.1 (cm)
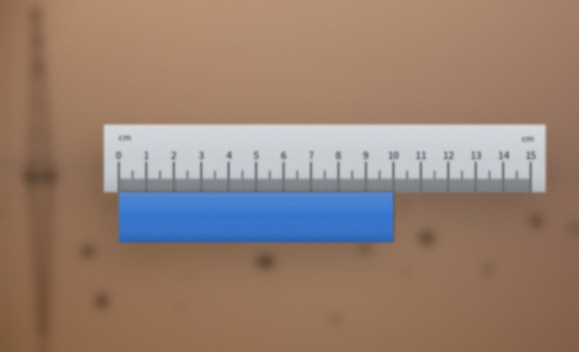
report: 10 (cm)
